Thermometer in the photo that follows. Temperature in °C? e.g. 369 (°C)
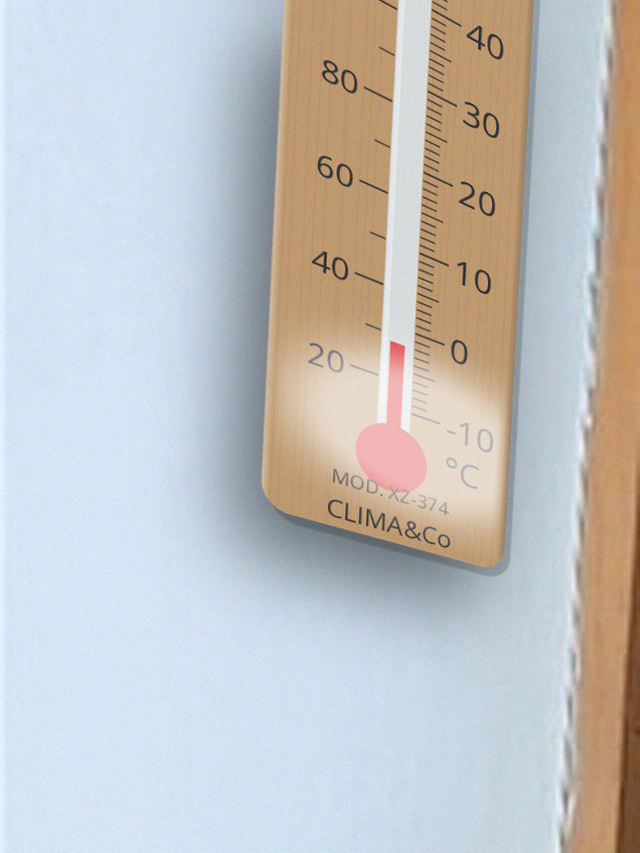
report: -2 (°C)
